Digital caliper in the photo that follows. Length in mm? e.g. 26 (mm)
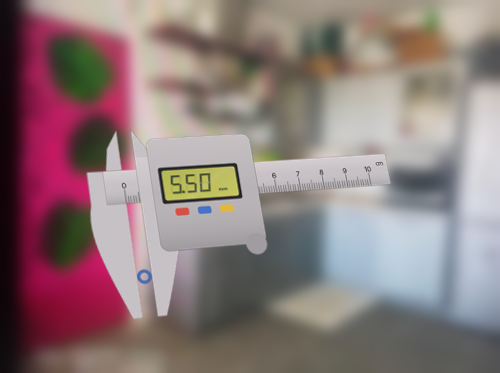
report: 5.50 (mm)
